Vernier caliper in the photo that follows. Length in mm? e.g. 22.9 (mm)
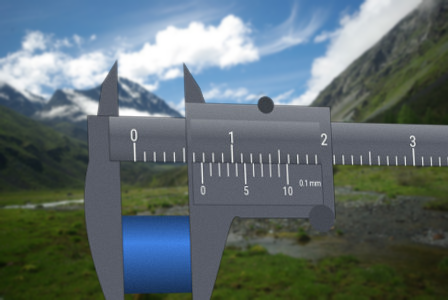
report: 6.8 (mm)
